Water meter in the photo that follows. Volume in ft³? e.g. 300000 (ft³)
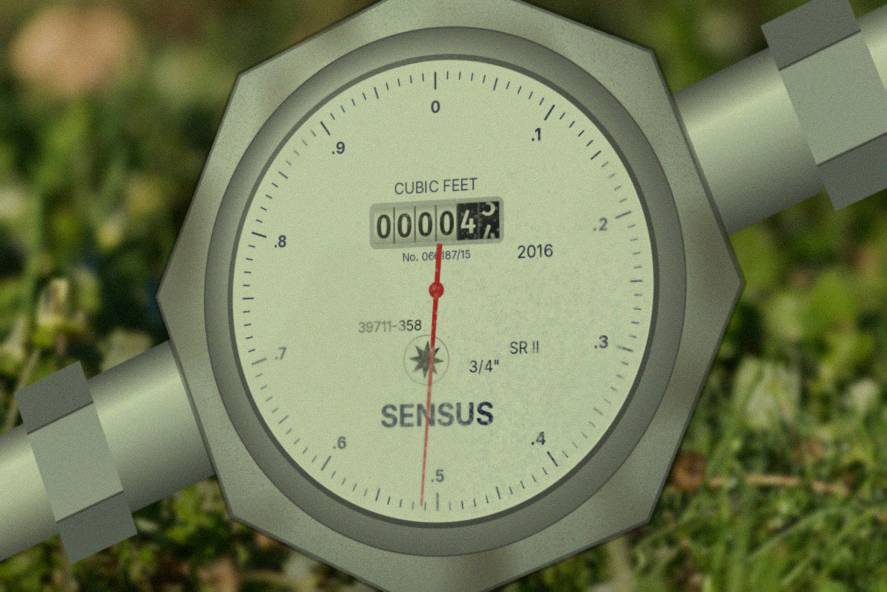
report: 43.51 (ft³)
